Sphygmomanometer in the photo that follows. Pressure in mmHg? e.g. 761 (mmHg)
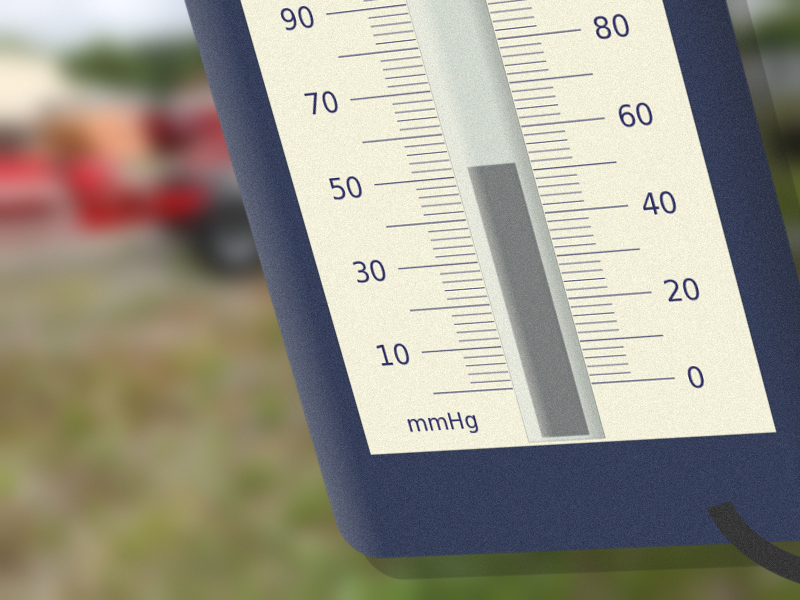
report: 52 (mmHg)
